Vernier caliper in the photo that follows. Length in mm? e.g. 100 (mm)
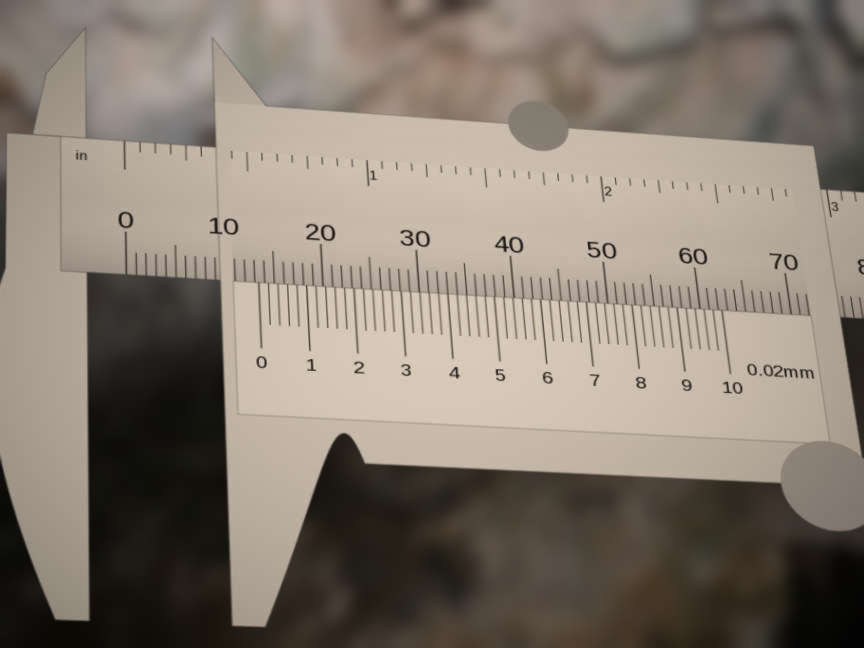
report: 13.4 (mm)
